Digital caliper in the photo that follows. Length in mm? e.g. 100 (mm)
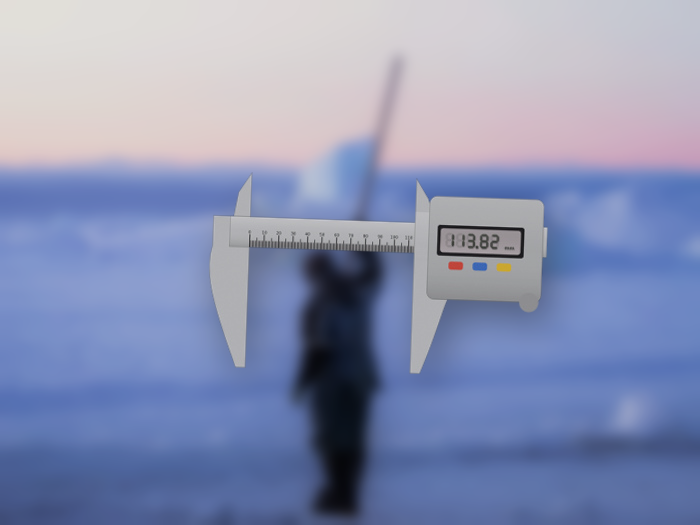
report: 113.82 (mm)
